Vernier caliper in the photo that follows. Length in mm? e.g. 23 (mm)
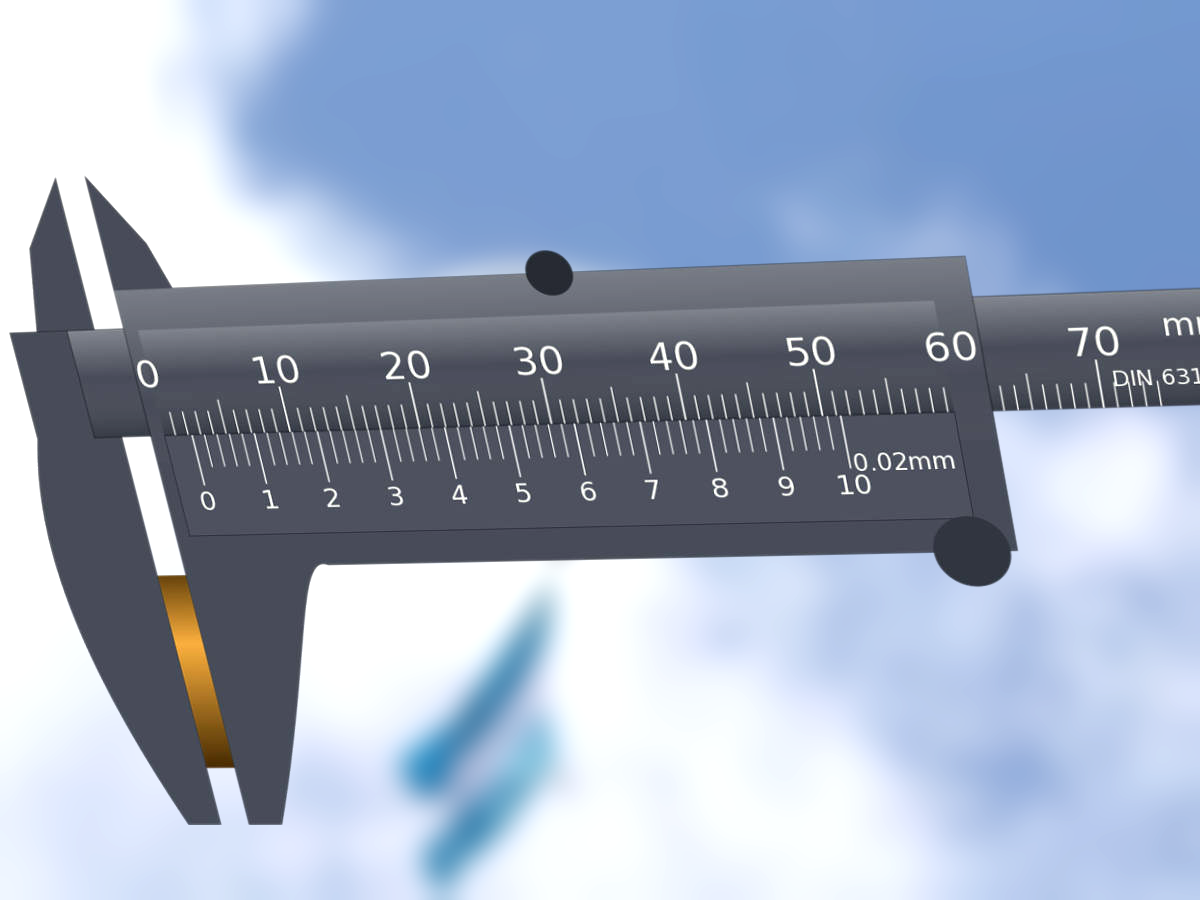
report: 2.3 (mm)
